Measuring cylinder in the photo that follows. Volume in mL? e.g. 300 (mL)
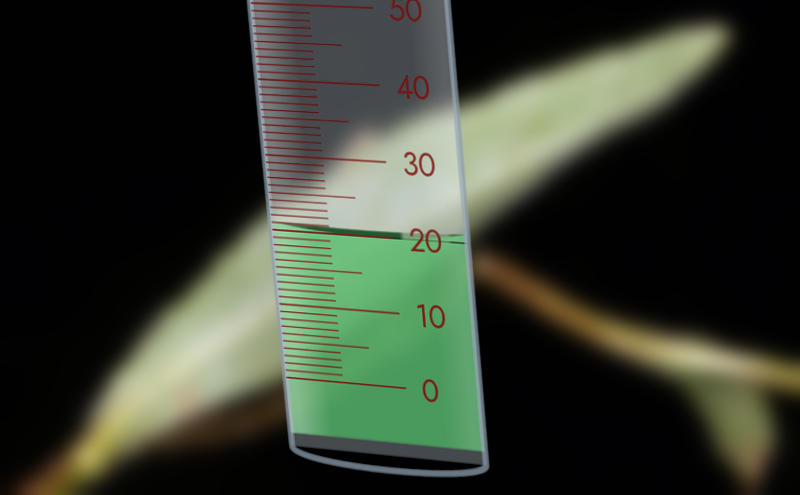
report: 20 (mL)
